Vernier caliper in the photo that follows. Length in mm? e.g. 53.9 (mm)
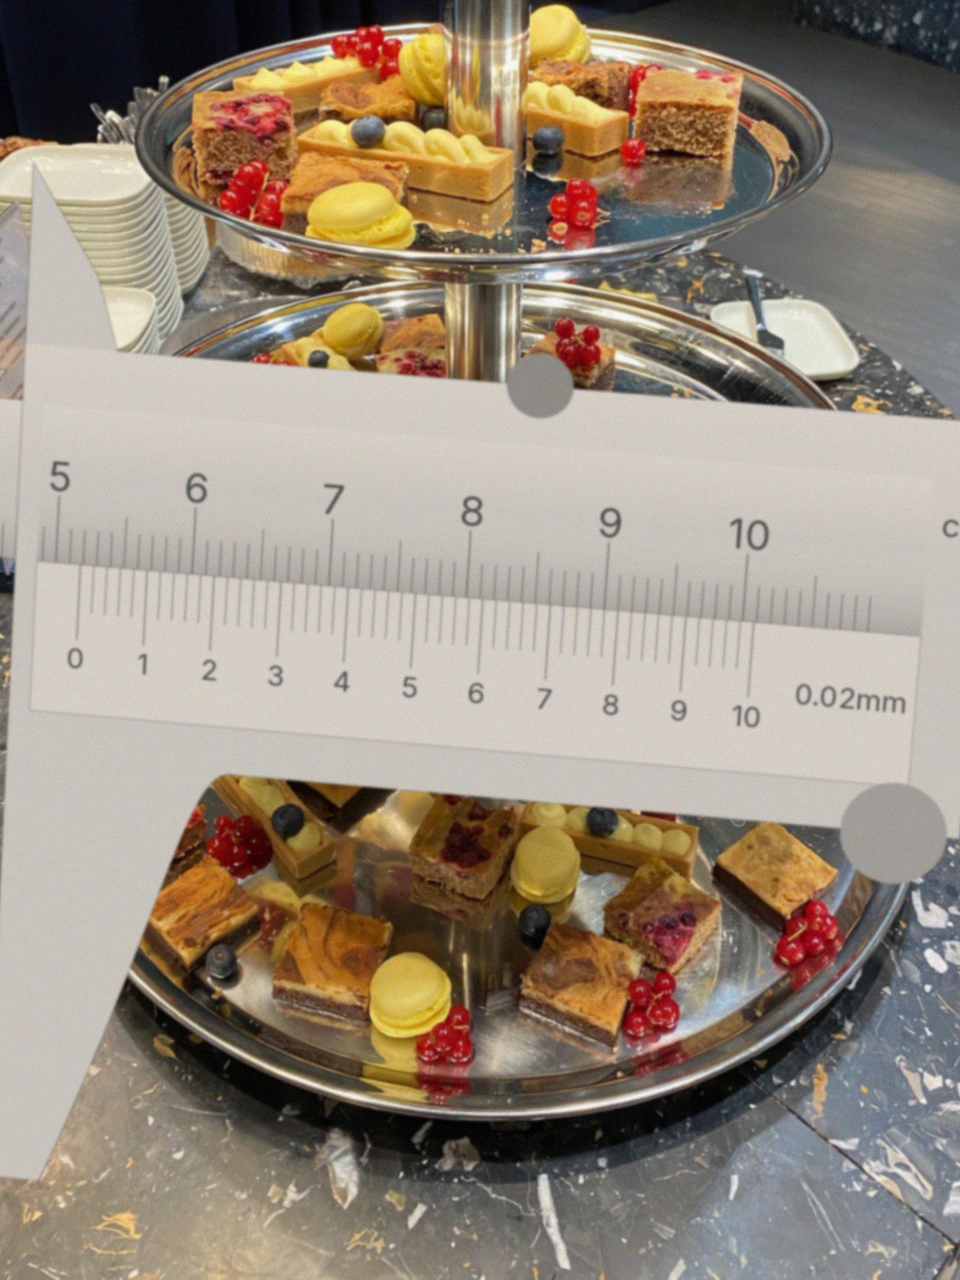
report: 51.8 (mm)
